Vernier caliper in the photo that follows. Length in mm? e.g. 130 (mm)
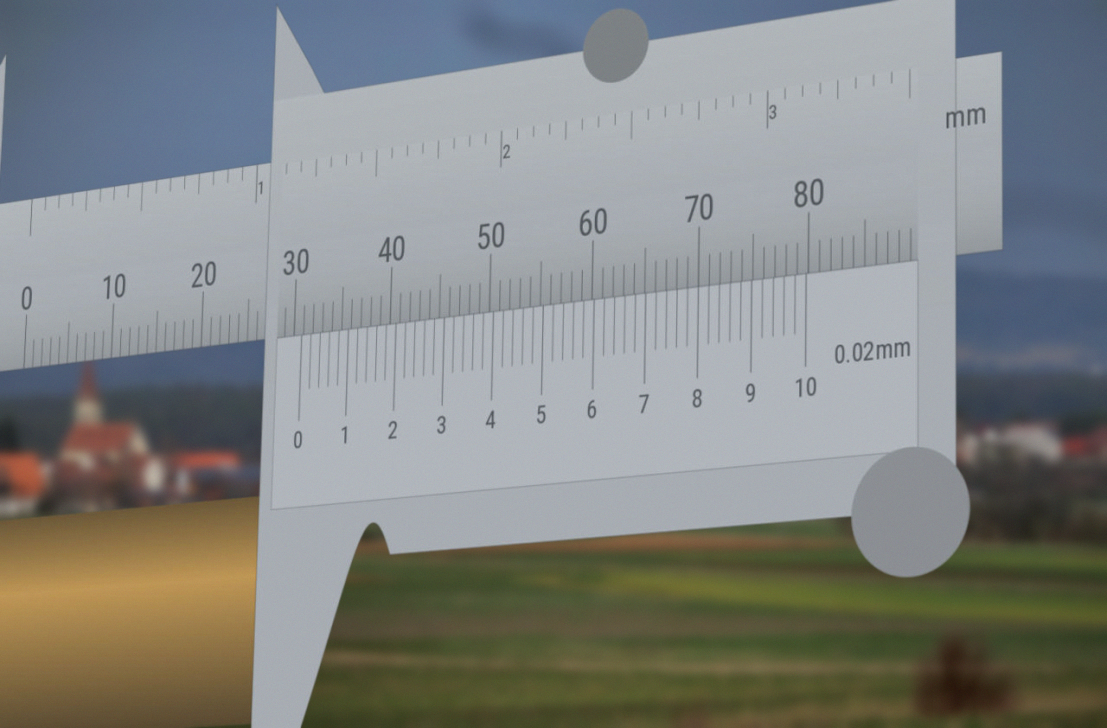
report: 30.8 (mm)
